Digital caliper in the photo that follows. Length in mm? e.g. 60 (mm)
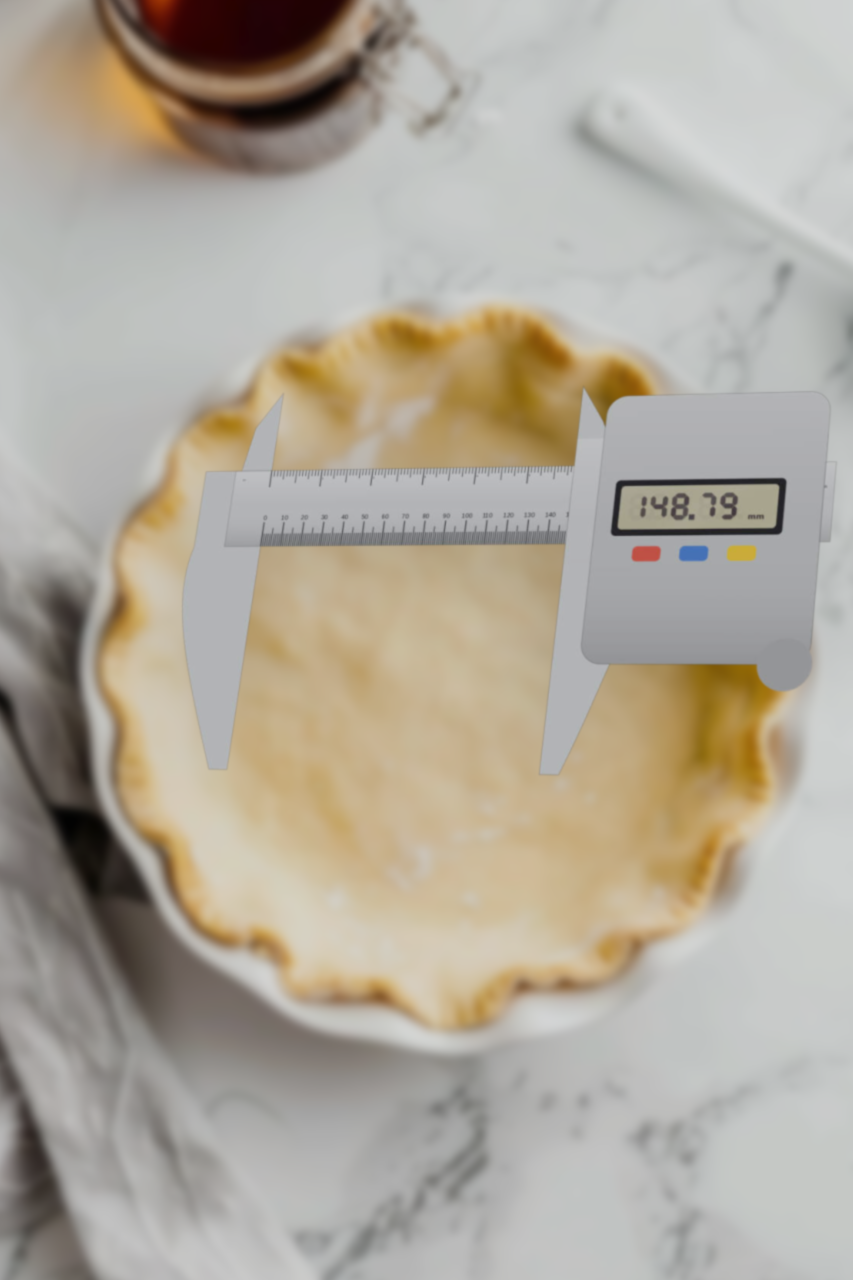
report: 148.79 (mm)
